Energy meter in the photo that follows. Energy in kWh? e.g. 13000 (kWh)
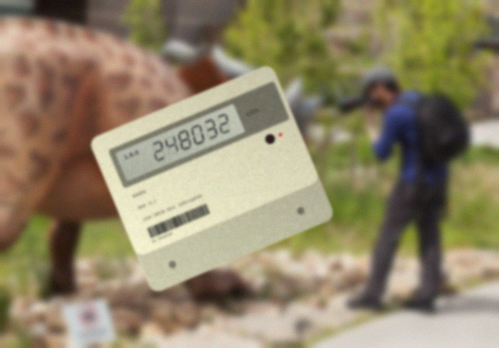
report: 248032 (kWh)
